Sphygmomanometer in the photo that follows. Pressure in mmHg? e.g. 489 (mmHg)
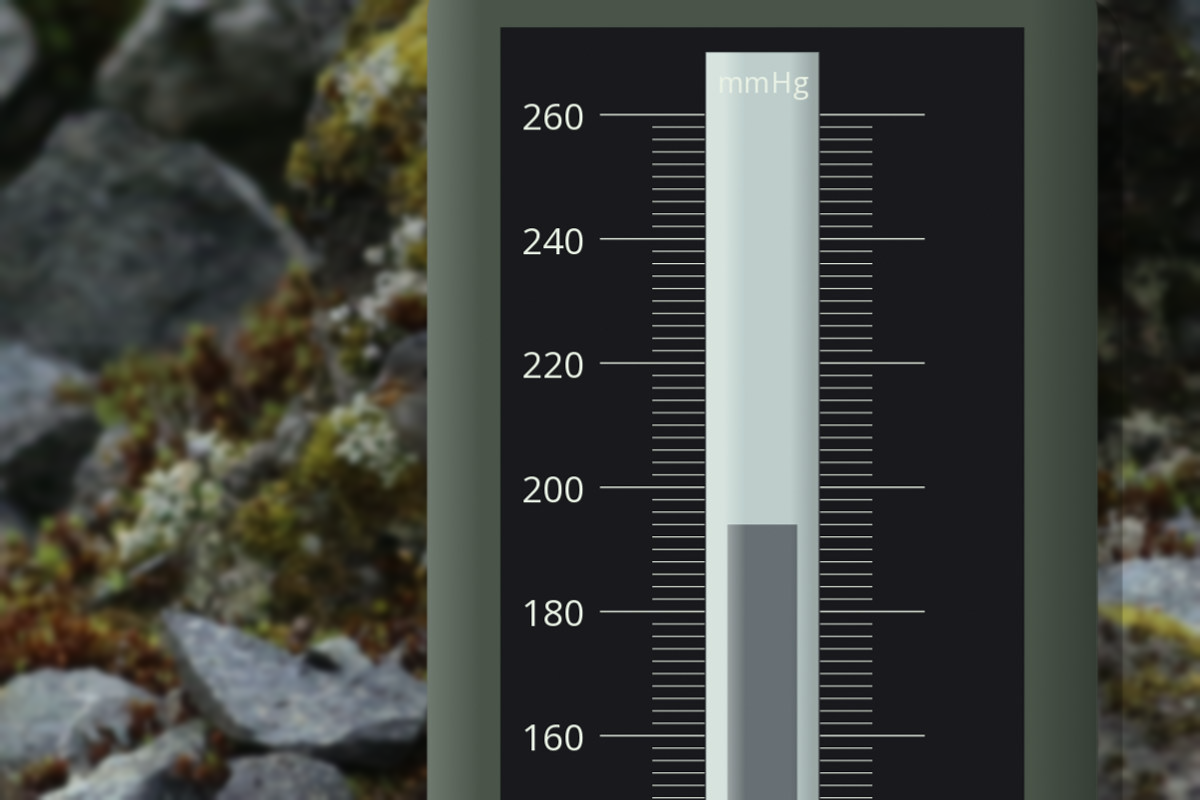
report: 194 (mmHg)
